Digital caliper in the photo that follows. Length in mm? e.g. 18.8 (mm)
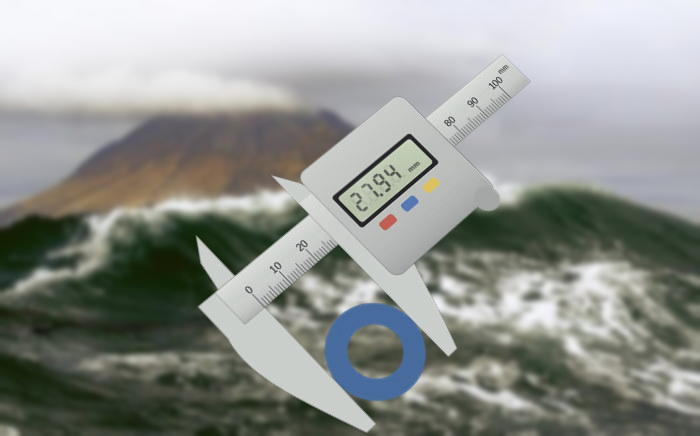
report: 27.94 (mm)
